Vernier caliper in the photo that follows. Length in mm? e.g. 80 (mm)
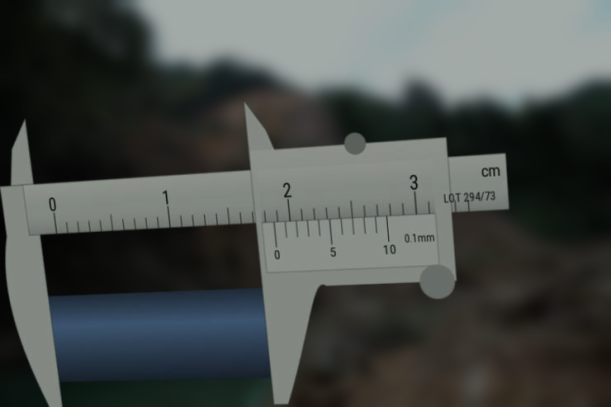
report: 18.7 (mm)
